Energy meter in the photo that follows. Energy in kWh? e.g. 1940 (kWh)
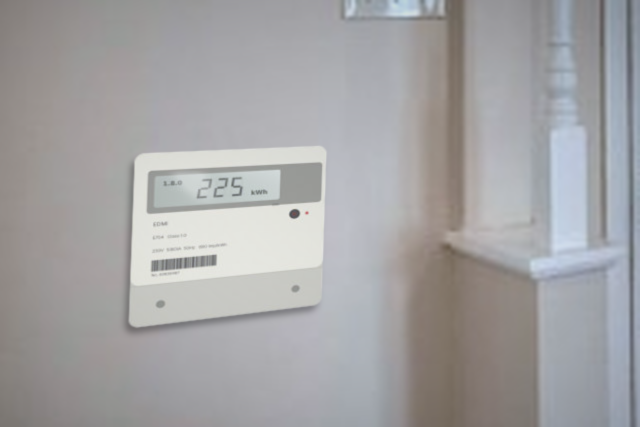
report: 225 (kWh)
